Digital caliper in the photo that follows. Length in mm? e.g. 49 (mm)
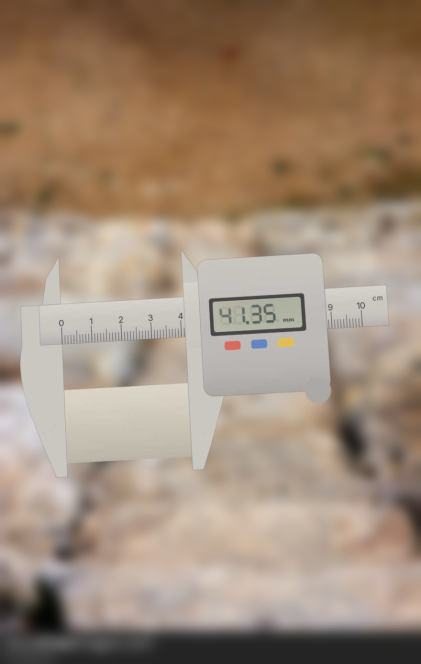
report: 41.35 (mm)
